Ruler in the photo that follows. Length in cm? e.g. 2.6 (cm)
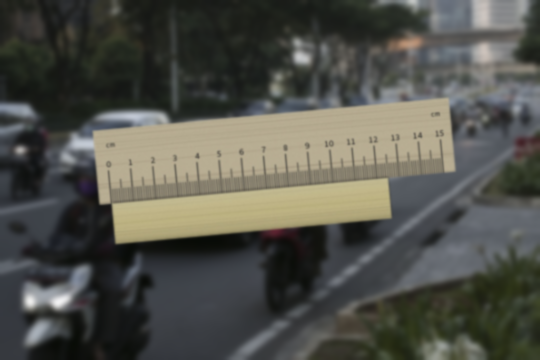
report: 12.5 (cm)
